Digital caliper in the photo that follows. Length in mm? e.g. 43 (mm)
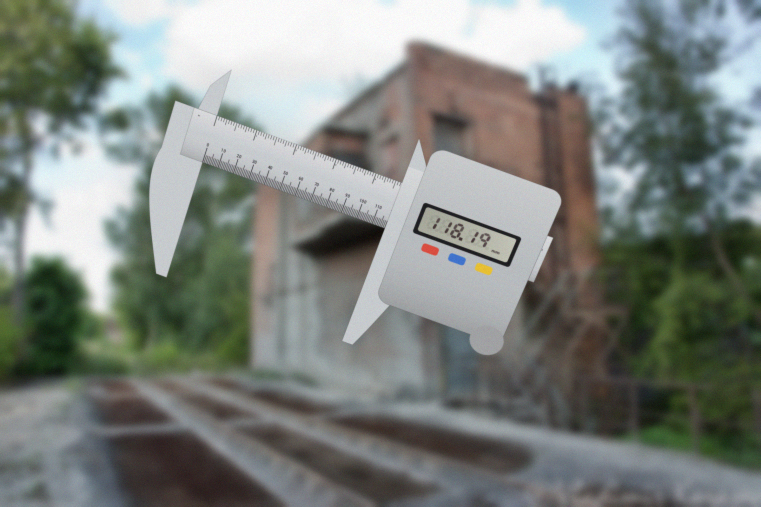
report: 118.19 (mm)
